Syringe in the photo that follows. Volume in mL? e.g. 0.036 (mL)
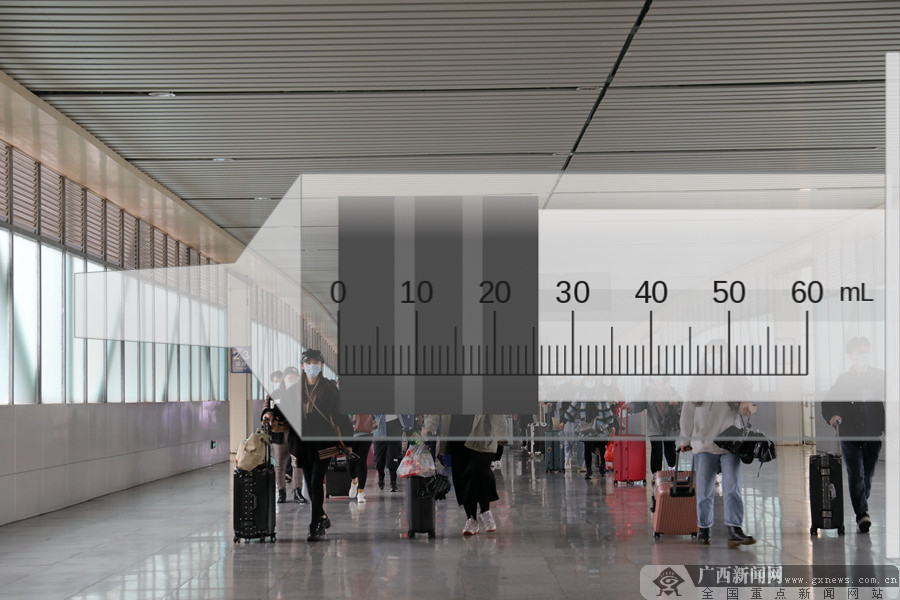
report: 0 (mL)
